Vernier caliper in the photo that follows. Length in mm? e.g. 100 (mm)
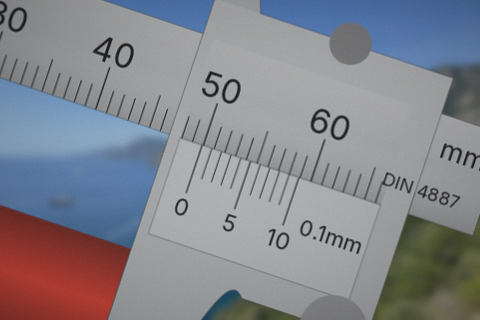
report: 49.9 (mm)
